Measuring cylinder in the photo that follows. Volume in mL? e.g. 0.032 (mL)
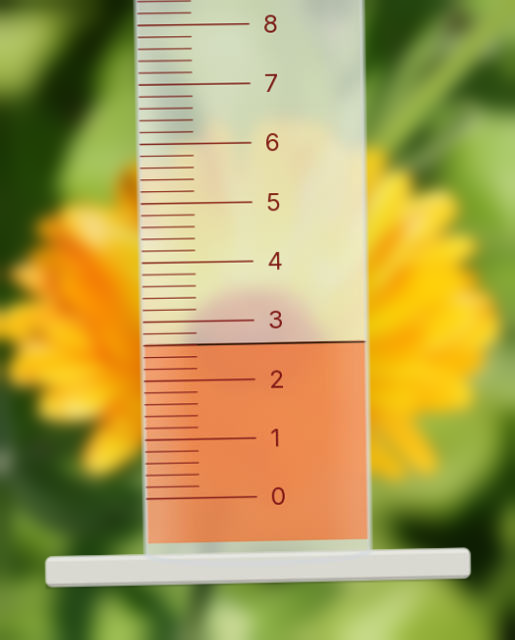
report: 2.6 (mL)
